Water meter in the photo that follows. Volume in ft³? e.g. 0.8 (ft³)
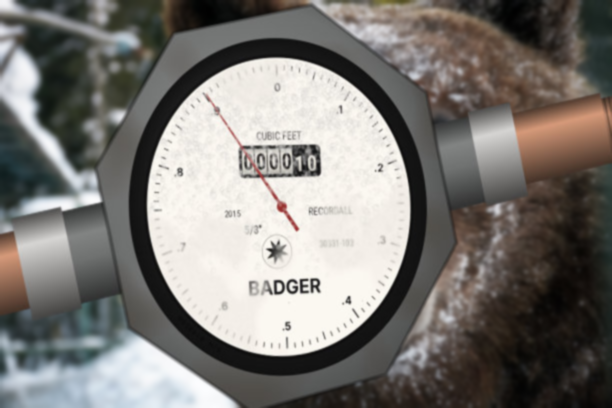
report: 9.90 (ft³)
